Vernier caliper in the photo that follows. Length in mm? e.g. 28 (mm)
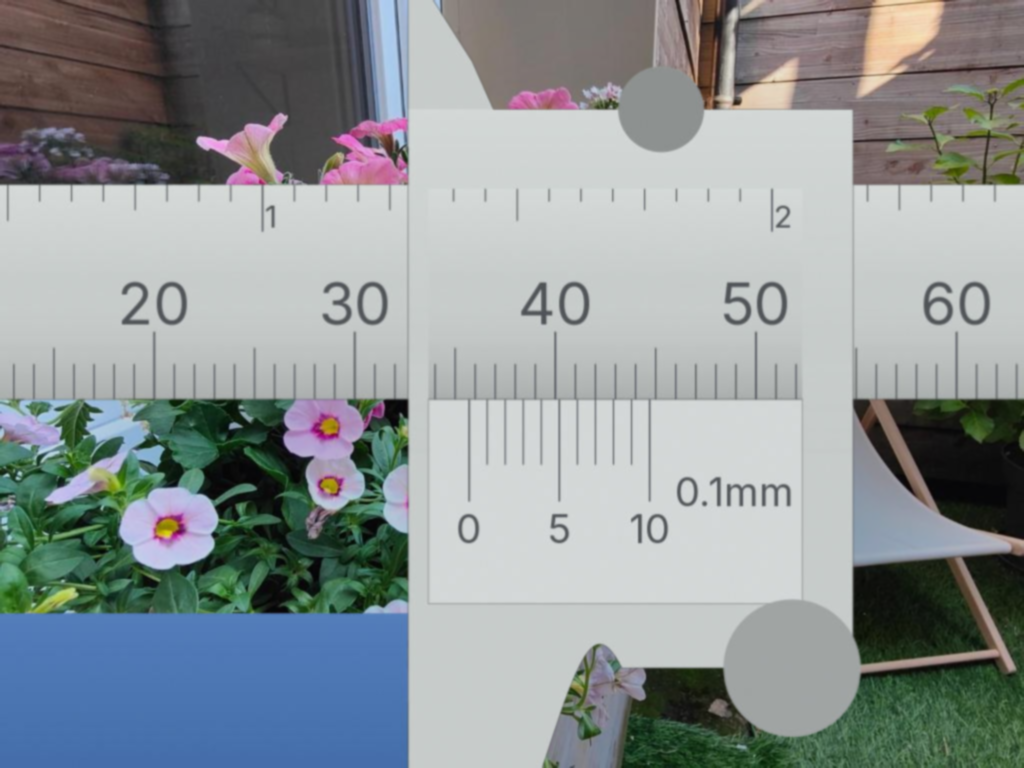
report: 35.7 (mm)
